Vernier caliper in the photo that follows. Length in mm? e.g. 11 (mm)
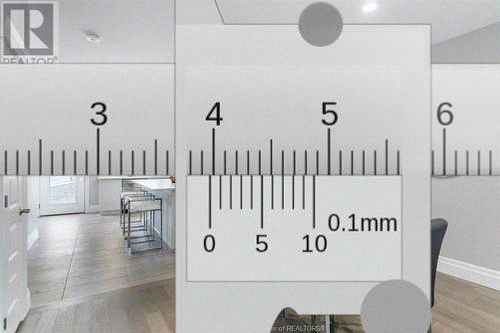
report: 39.7 (mm)
